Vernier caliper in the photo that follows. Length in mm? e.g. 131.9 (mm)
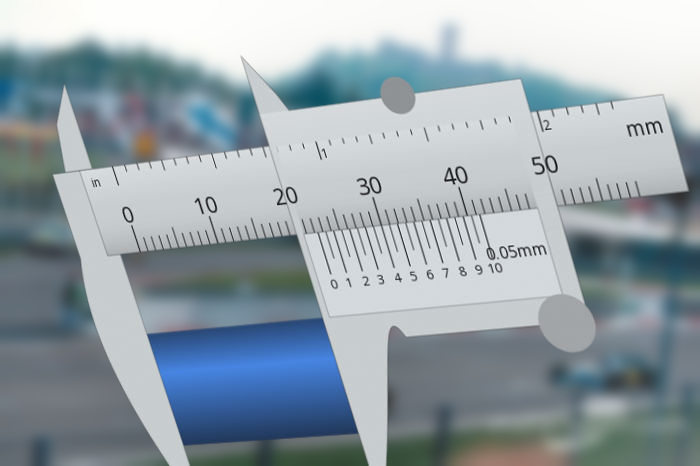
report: 22.4 (mm)
